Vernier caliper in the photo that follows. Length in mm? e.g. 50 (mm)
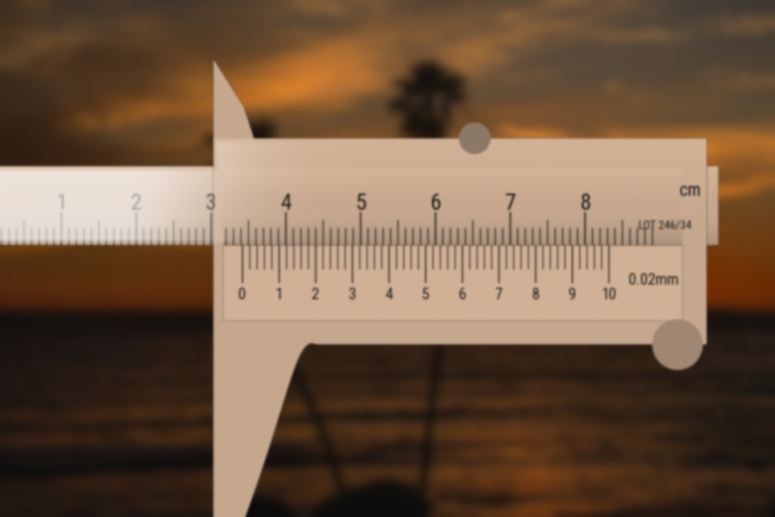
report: 34.2 (mm)
